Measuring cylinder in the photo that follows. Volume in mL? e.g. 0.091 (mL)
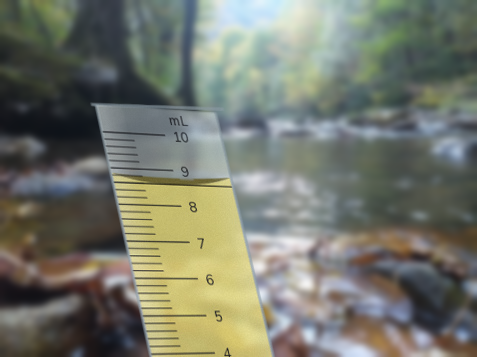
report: 8.6 (mL)
